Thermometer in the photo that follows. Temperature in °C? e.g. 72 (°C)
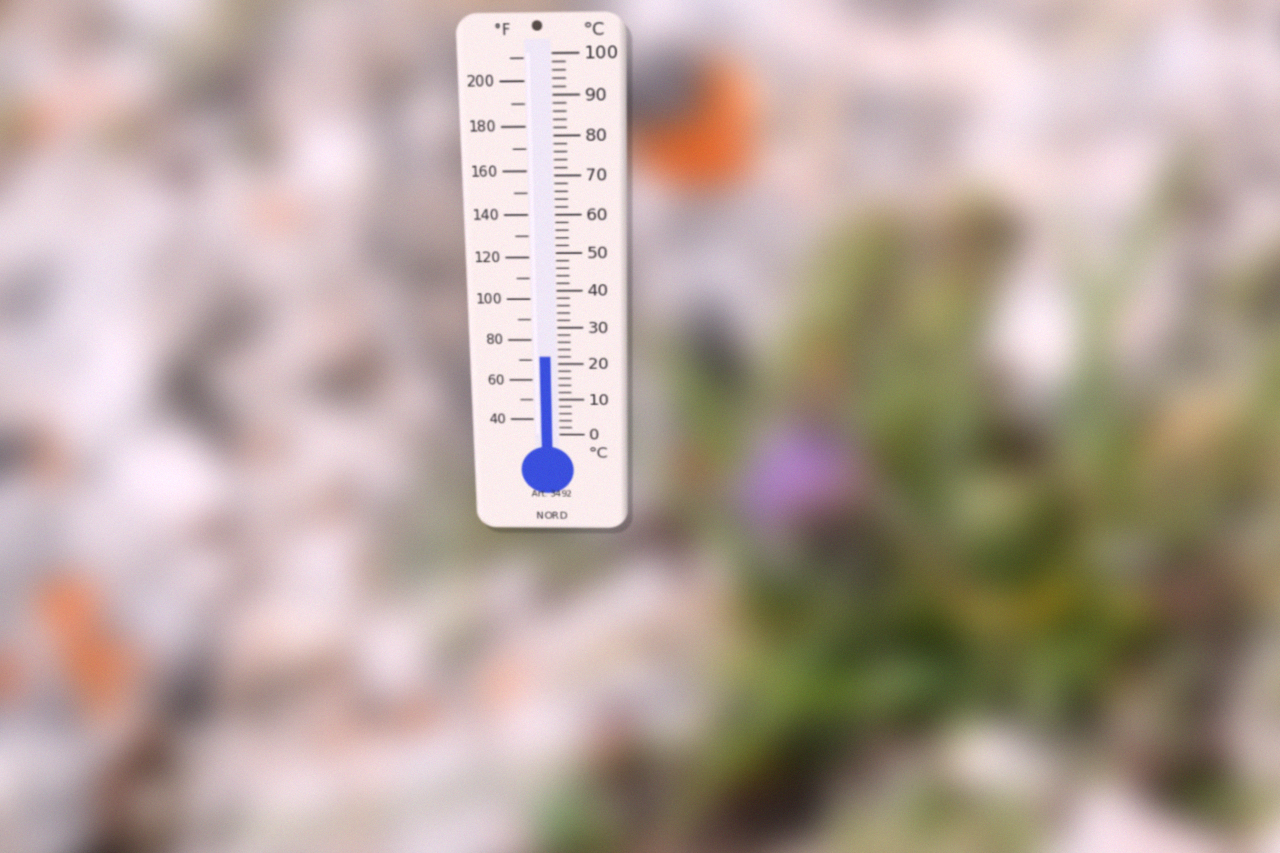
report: 22 (°C)
